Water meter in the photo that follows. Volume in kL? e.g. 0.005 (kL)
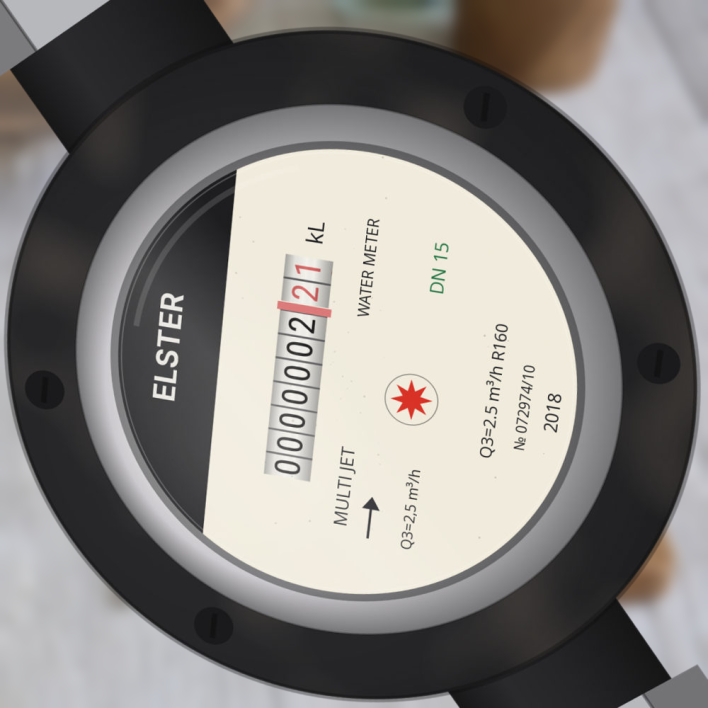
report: 2.21 (kL)
